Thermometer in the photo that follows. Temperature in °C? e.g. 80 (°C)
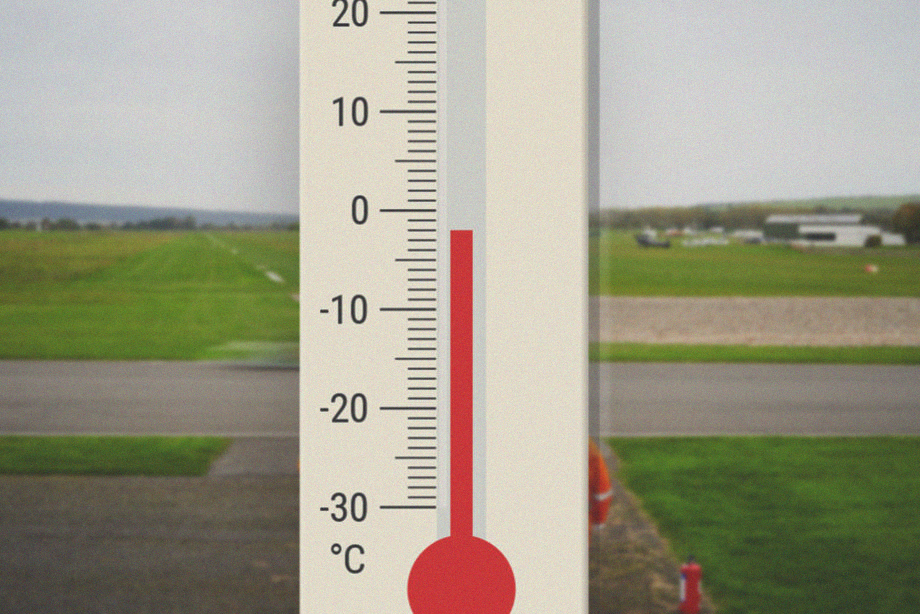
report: -2 (°C)
